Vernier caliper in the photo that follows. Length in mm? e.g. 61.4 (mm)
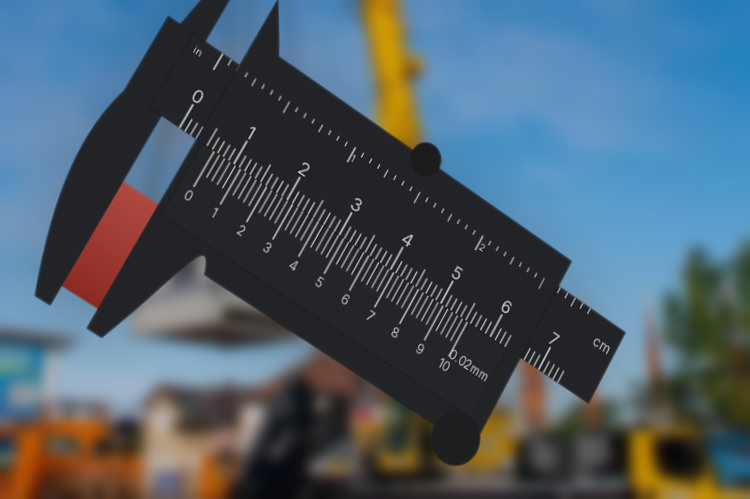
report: 6.4 (mm)
